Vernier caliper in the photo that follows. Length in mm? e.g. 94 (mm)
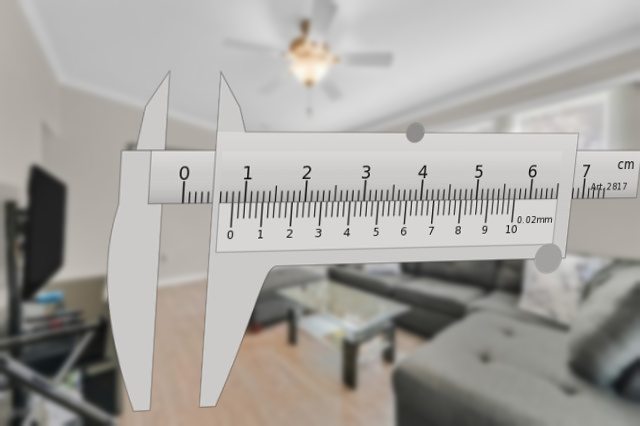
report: 8.0 (mm)
